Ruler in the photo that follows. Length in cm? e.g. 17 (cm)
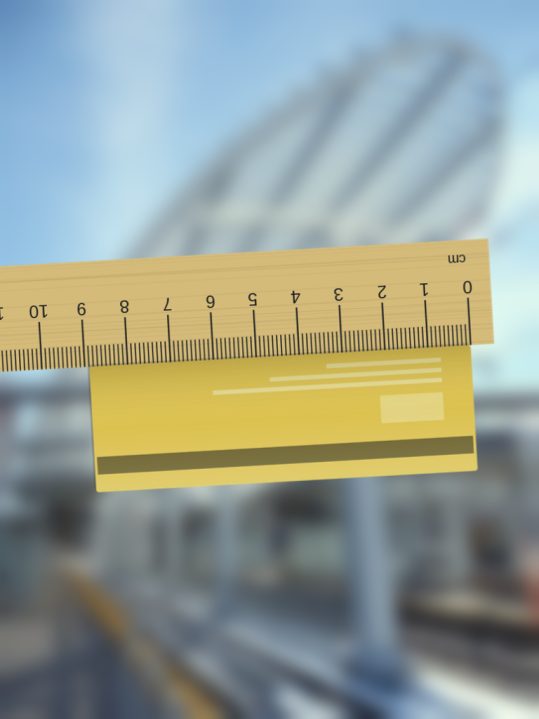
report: 8.9 (cm)
